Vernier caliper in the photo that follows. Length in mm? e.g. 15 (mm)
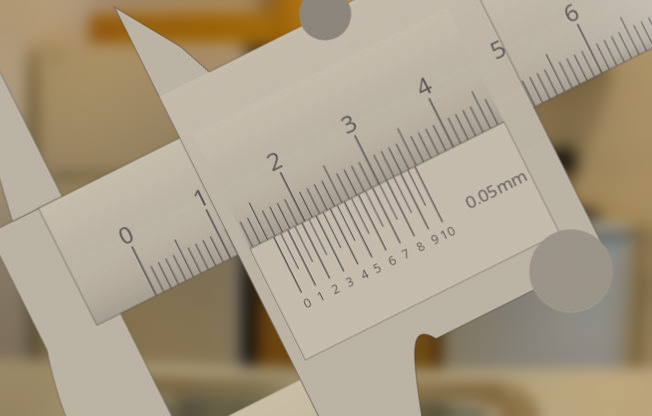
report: 15.8 (mm)
